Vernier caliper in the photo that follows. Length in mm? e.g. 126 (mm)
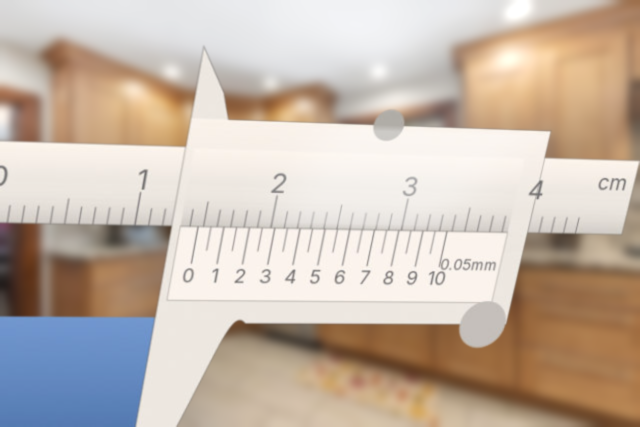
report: 14.6 (mm)
